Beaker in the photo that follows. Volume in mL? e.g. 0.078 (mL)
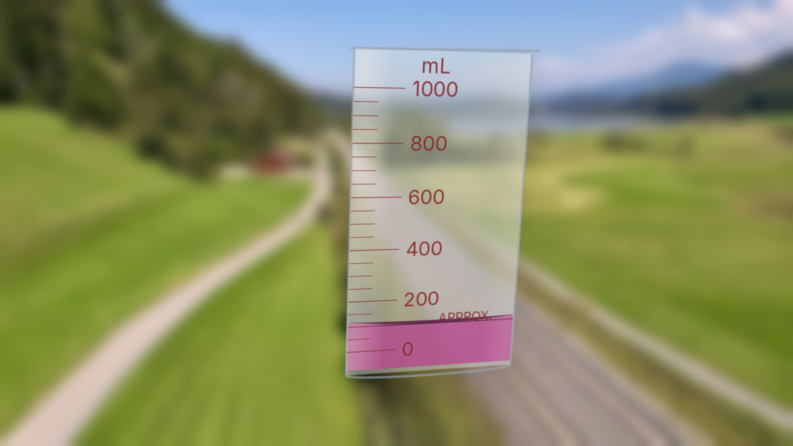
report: 100 (mL)
